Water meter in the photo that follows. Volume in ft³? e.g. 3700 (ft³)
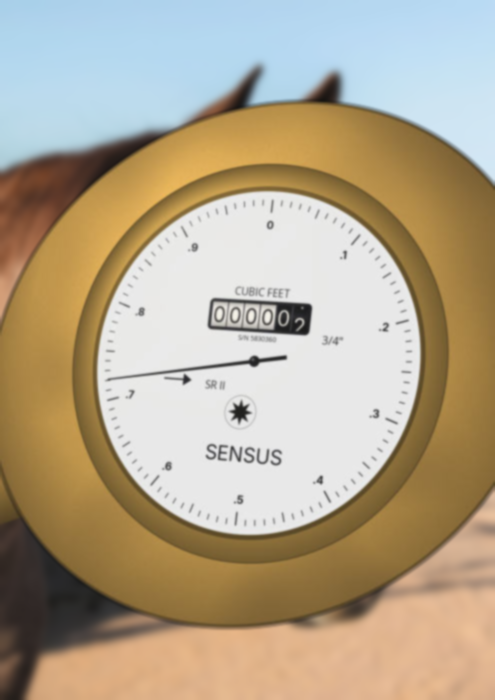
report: 1.72 (ft³)
